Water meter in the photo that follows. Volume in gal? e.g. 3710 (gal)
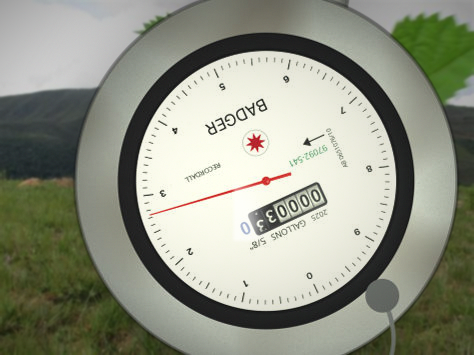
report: 332.7 (gal)
